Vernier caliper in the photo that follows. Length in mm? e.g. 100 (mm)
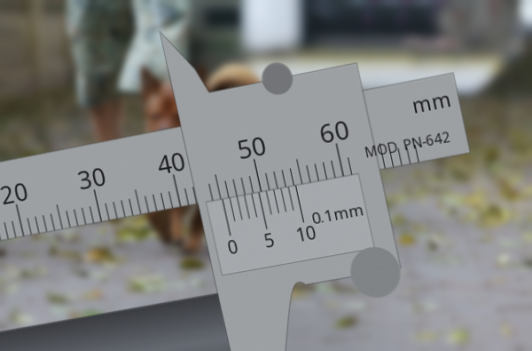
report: 45.2 (mm)
